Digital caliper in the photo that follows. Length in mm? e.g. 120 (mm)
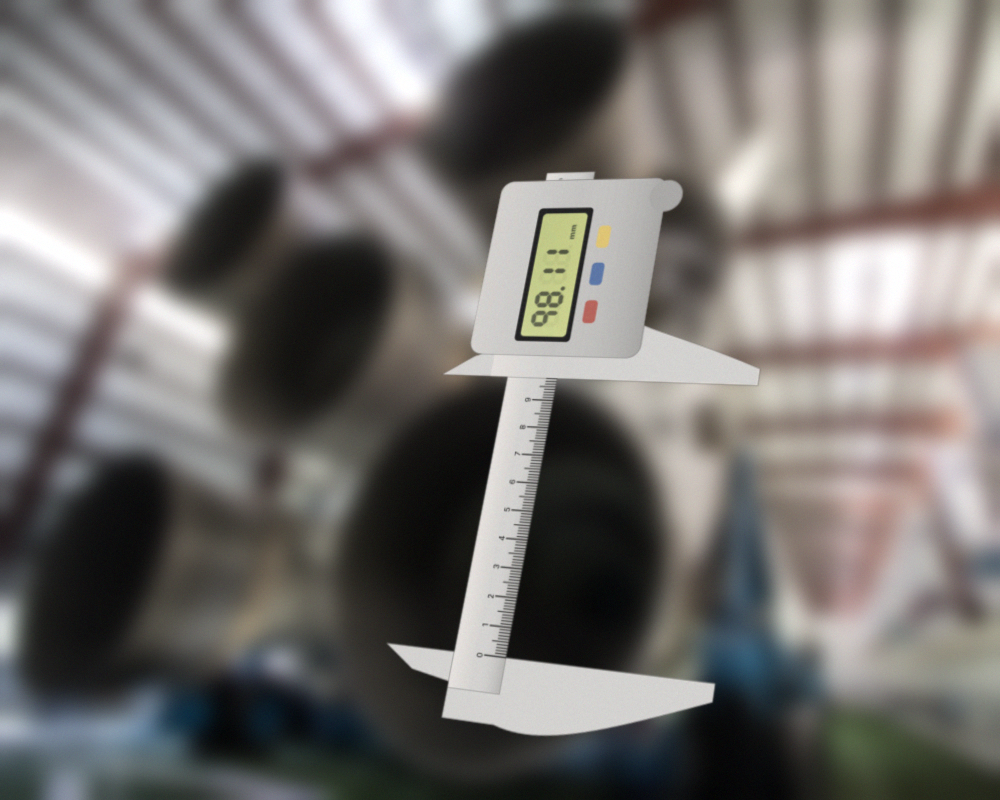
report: 98.11 (mm)
